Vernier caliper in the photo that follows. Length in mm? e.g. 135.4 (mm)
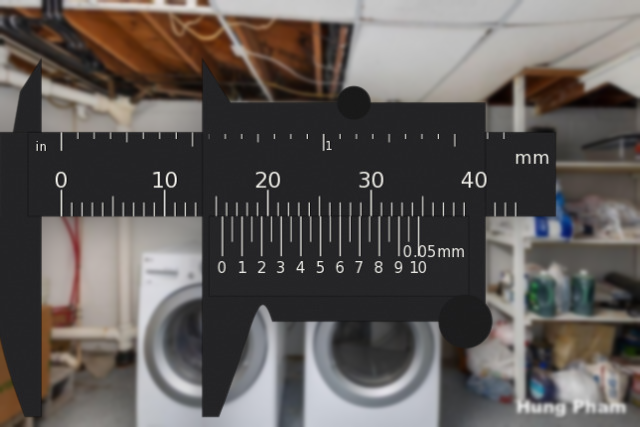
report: 15.6 (mm)
